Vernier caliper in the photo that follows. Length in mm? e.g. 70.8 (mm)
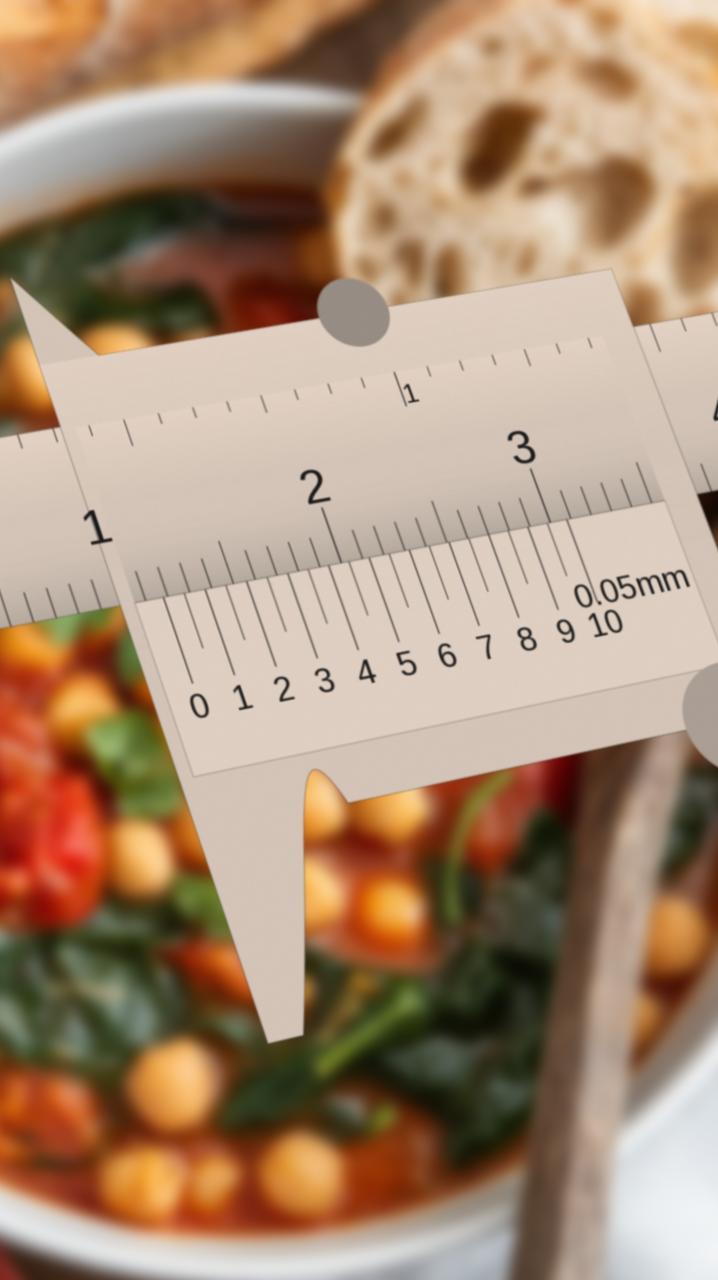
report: 11.8 (mm)
